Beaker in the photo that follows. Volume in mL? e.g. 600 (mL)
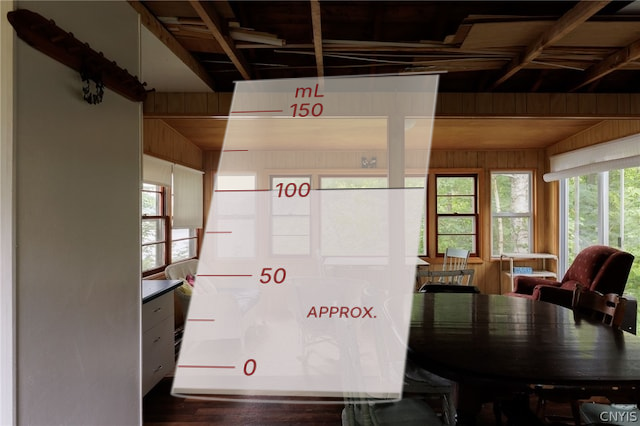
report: 100 (mL)
